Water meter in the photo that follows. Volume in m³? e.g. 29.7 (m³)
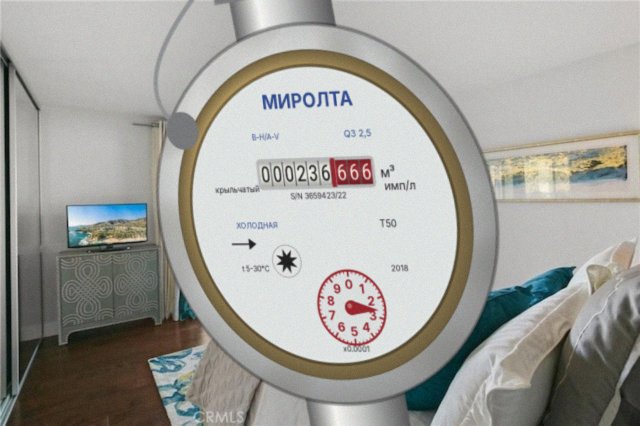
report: 236.6662 (m³)
